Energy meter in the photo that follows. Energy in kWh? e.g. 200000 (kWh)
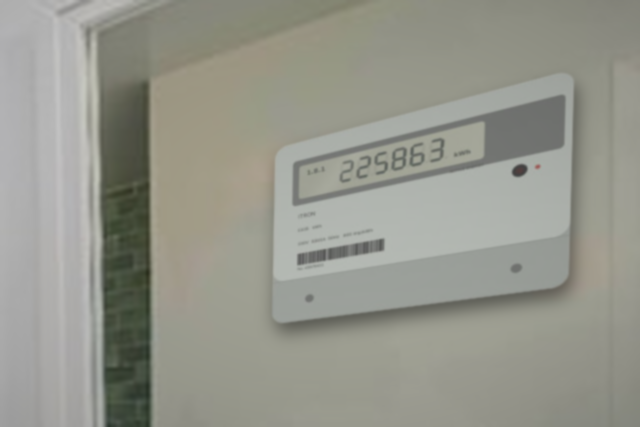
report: 225863 (kWh)
